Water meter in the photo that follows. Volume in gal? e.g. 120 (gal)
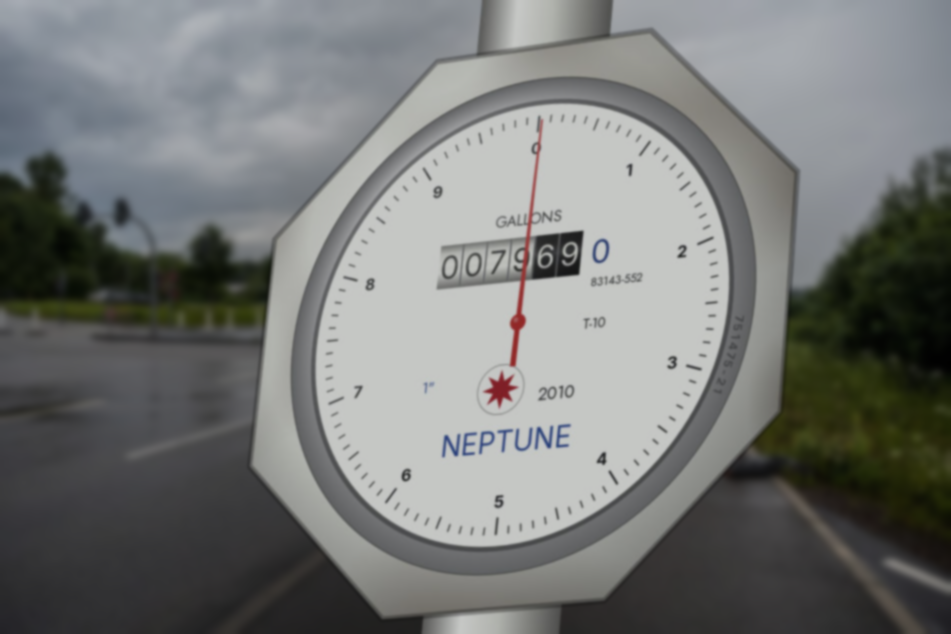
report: 79690.0 (gal)
